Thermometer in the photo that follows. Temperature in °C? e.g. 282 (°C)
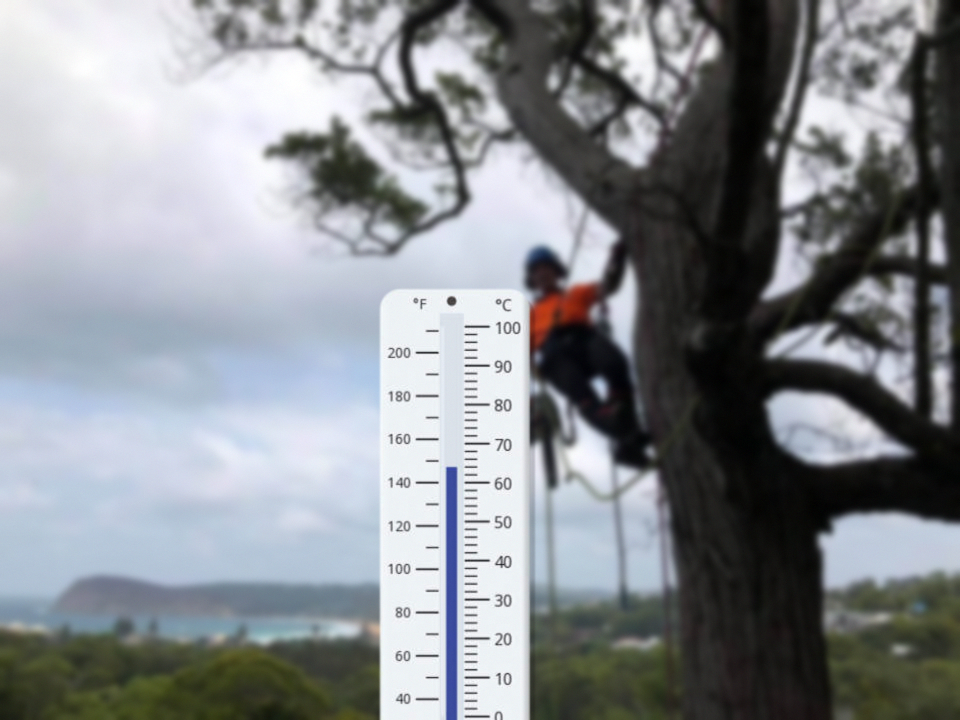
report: 64 (°C)
